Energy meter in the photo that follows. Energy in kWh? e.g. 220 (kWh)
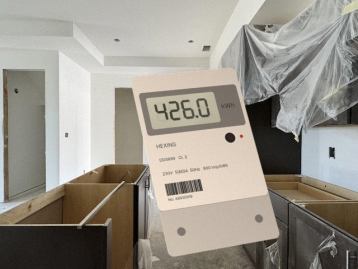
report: 426.0 (kWh)
